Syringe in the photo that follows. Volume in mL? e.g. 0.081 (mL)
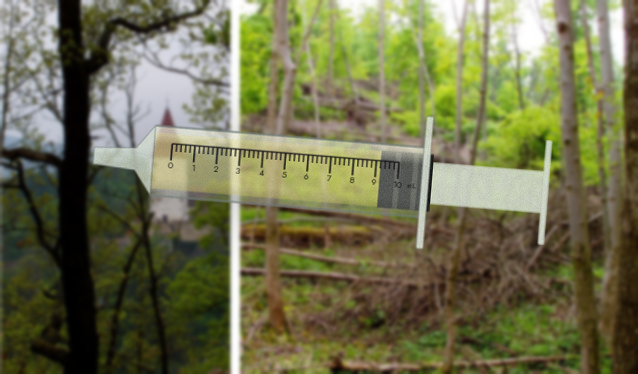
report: 9.2 (mL)
